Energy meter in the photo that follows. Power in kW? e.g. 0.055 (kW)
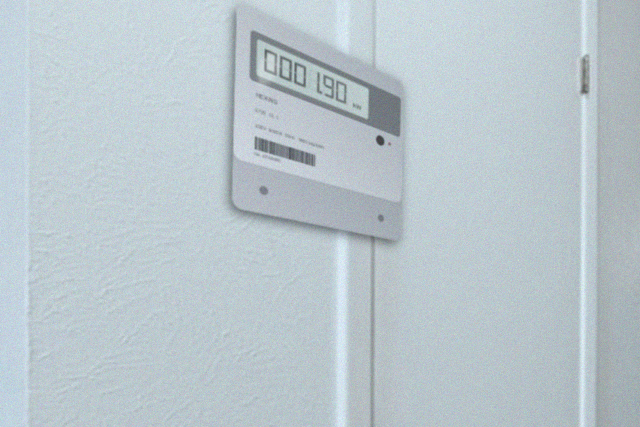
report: 1.90 (kW)
